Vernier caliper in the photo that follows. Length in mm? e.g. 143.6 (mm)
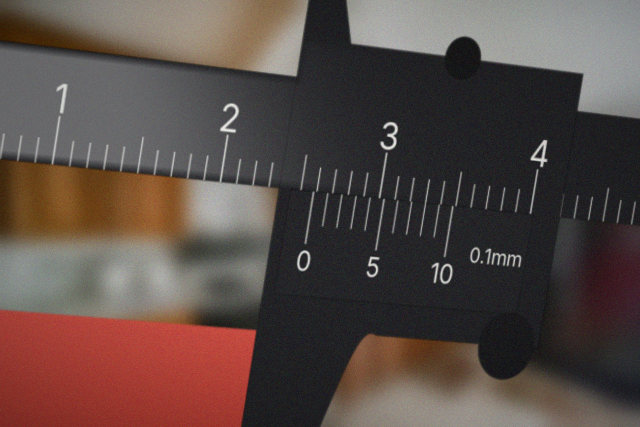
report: 25.8 (mm)
